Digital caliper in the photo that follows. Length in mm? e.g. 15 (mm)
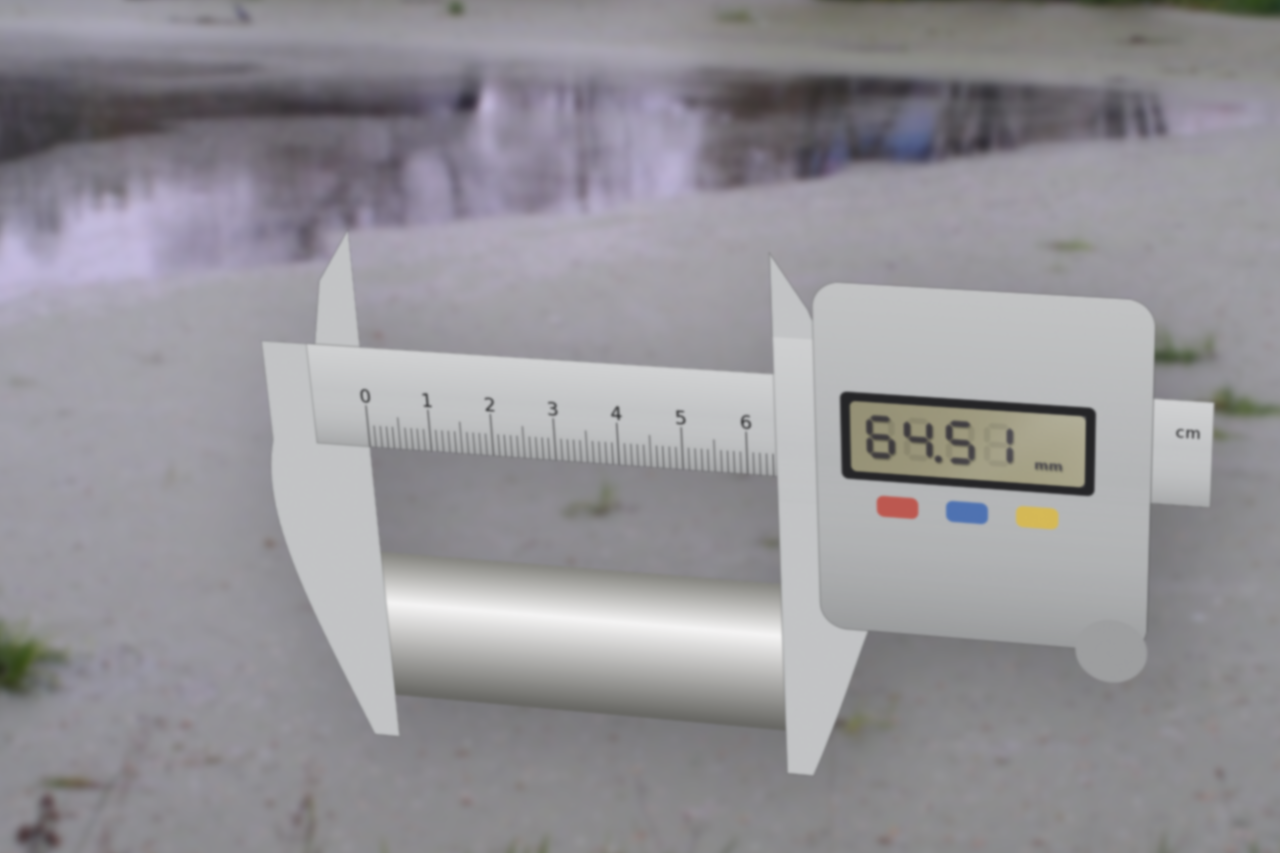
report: 64.51 (mm)
